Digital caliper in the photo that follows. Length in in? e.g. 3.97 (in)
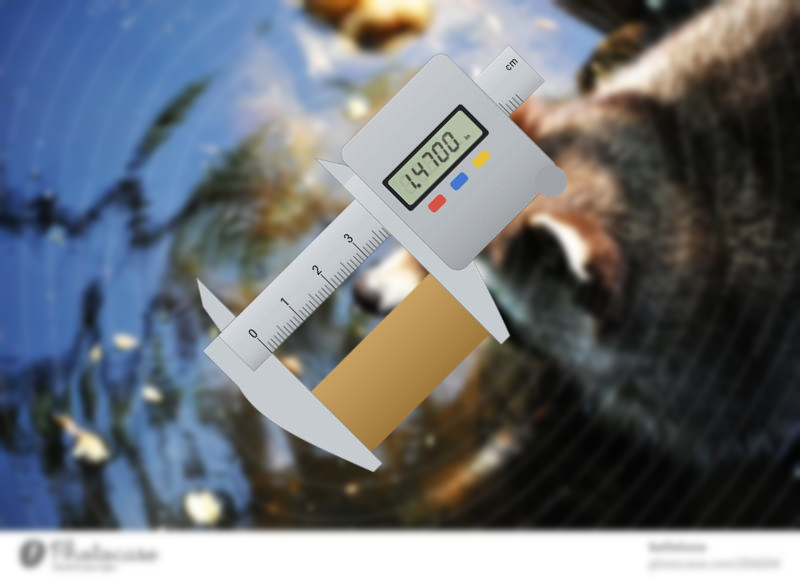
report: 1.4700 (in)
